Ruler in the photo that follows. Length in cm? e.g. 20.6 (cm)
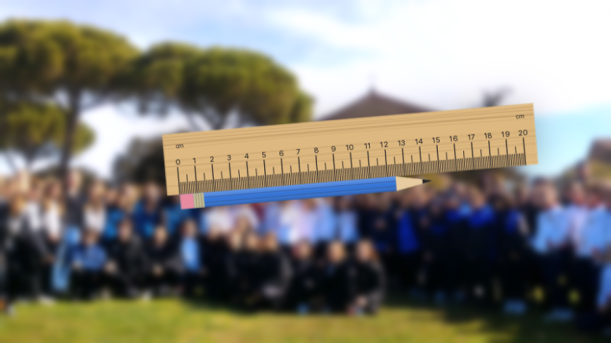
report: 14.5 (cm)
